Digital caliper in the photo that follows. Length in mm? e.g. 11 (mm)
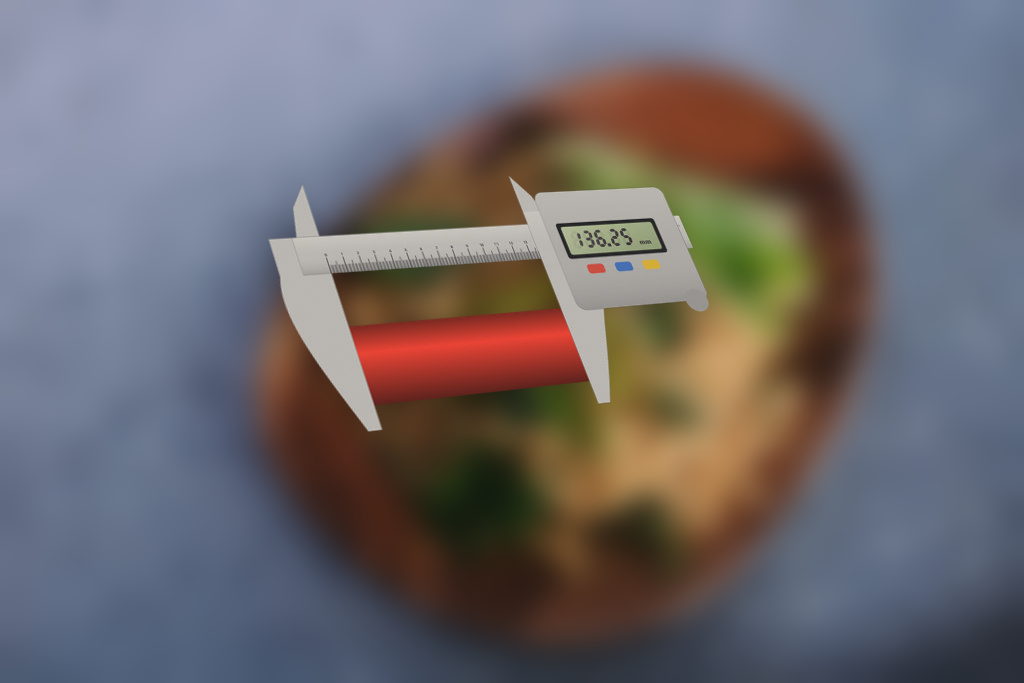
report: 136.25 (mm)
